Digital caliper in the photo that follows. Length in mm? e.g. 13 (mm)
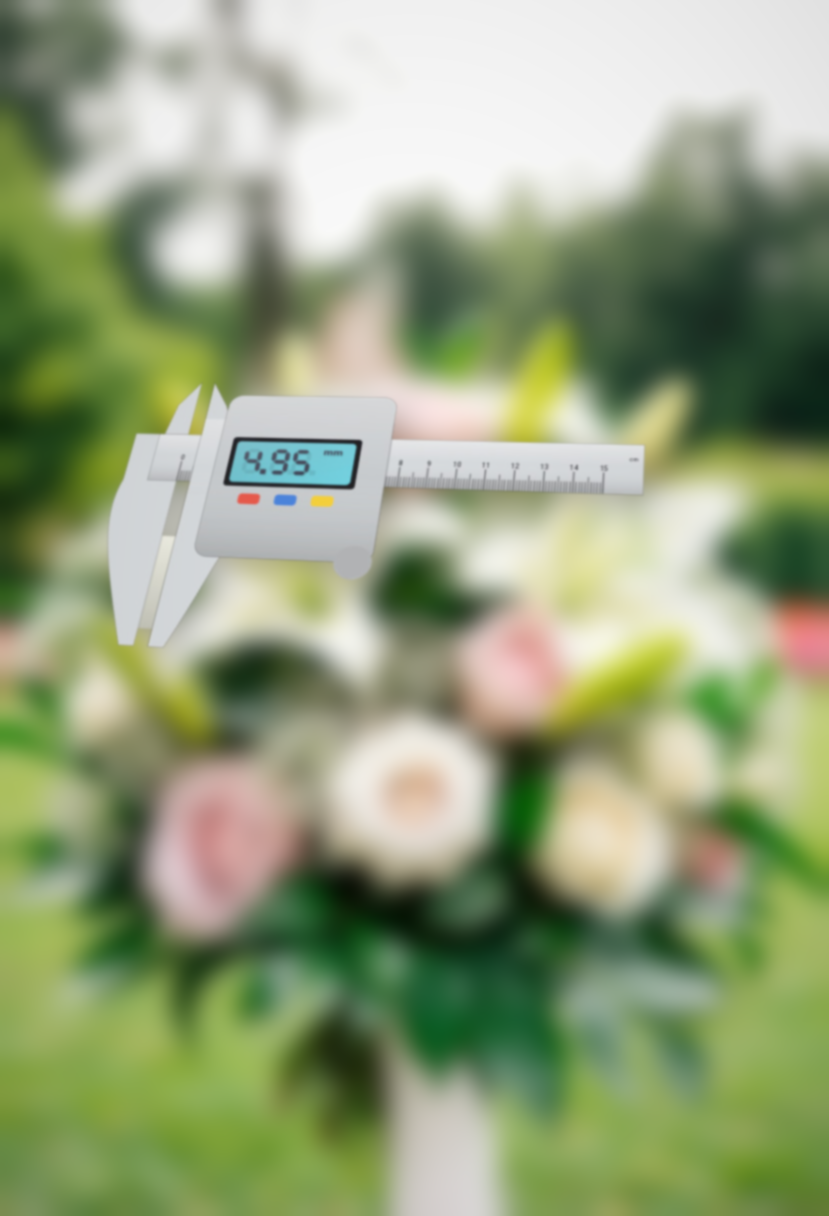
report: 4.95 (mm)
